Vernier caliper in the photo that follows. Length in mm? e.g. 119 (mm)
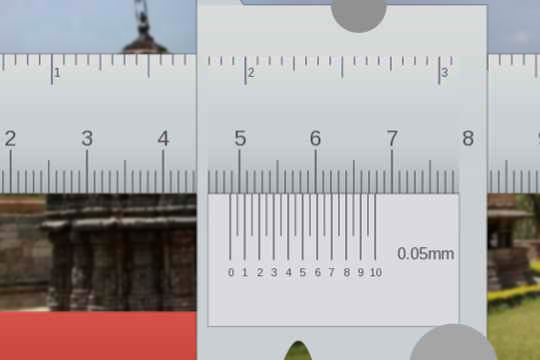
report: 48.8 (mm)
